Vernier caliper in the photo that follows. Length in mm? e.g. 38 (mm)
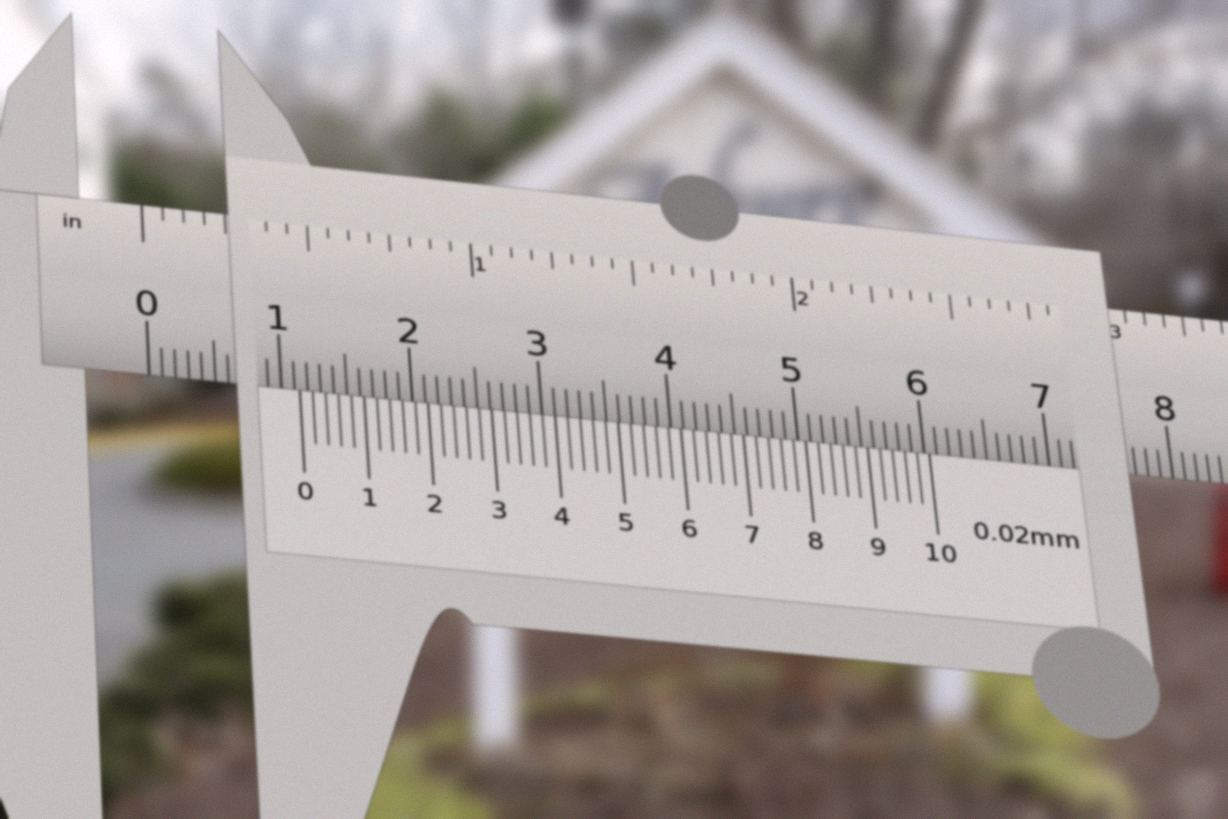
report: 11.4 (mm)
